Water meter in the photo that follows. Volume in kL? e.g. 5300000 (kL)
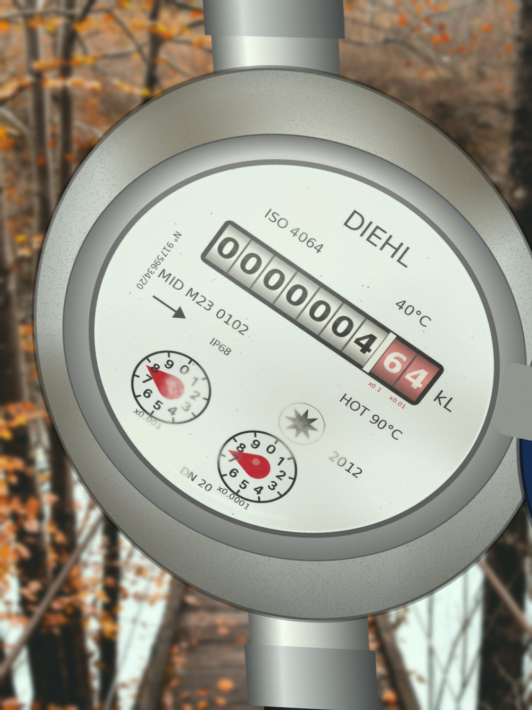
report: 4.6477 (kL)
